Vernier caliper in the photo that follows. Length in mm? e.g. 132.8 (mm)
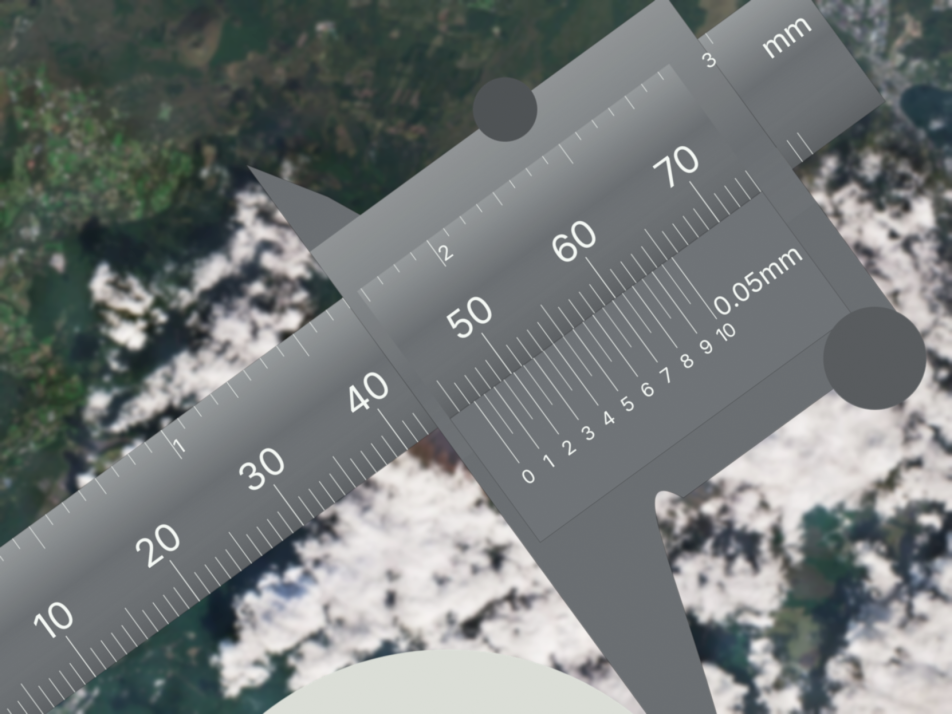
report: 46.4 (mm)
